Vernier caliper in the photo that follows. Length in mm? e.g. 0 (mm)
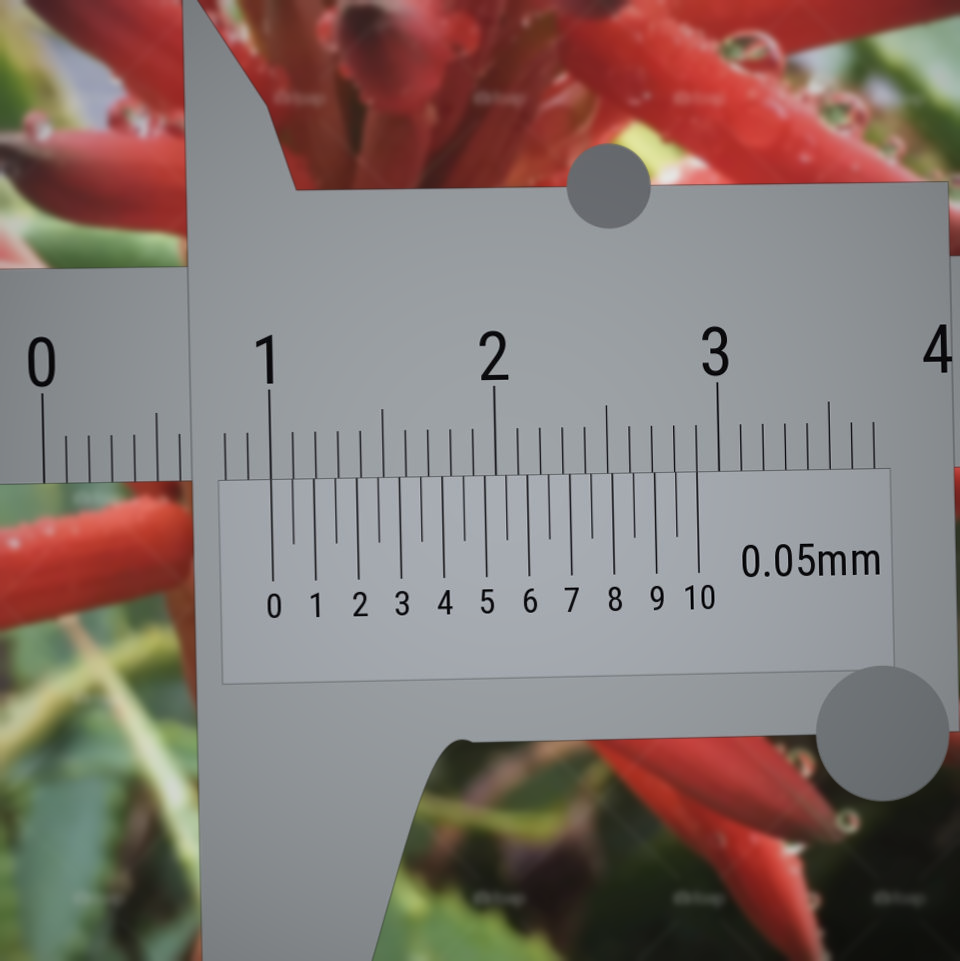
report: 10.0 (mm)
